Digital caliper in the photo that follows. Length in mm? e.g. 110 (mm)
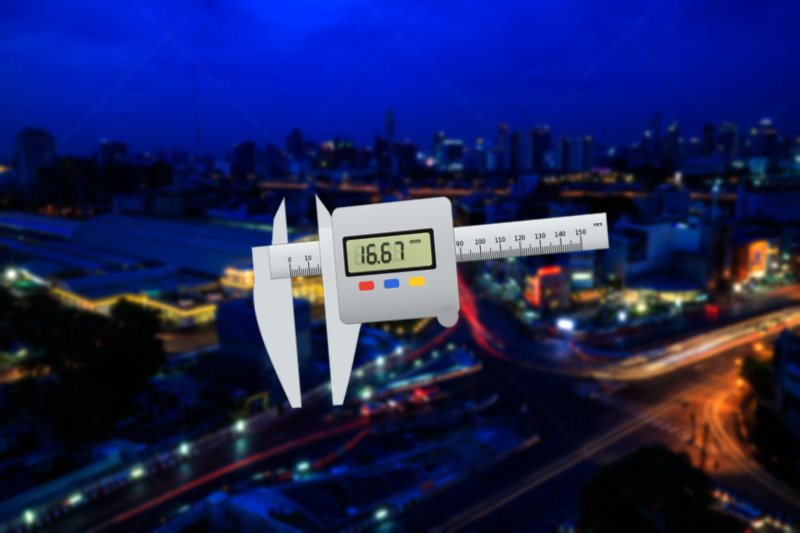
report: 16.67 (mm)
